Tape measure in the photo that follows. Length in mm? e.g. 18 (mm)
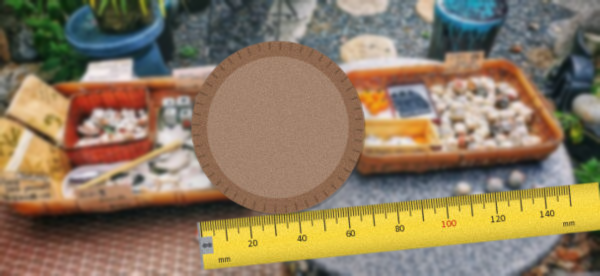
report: 70 (mm)
